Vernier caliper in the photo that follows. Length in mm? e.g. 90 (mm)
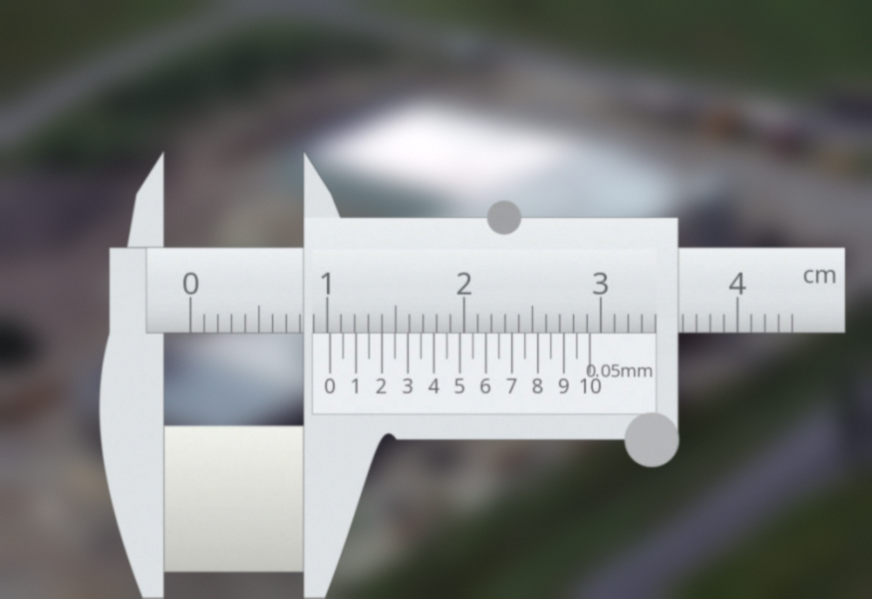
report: 10.2 (mm)
